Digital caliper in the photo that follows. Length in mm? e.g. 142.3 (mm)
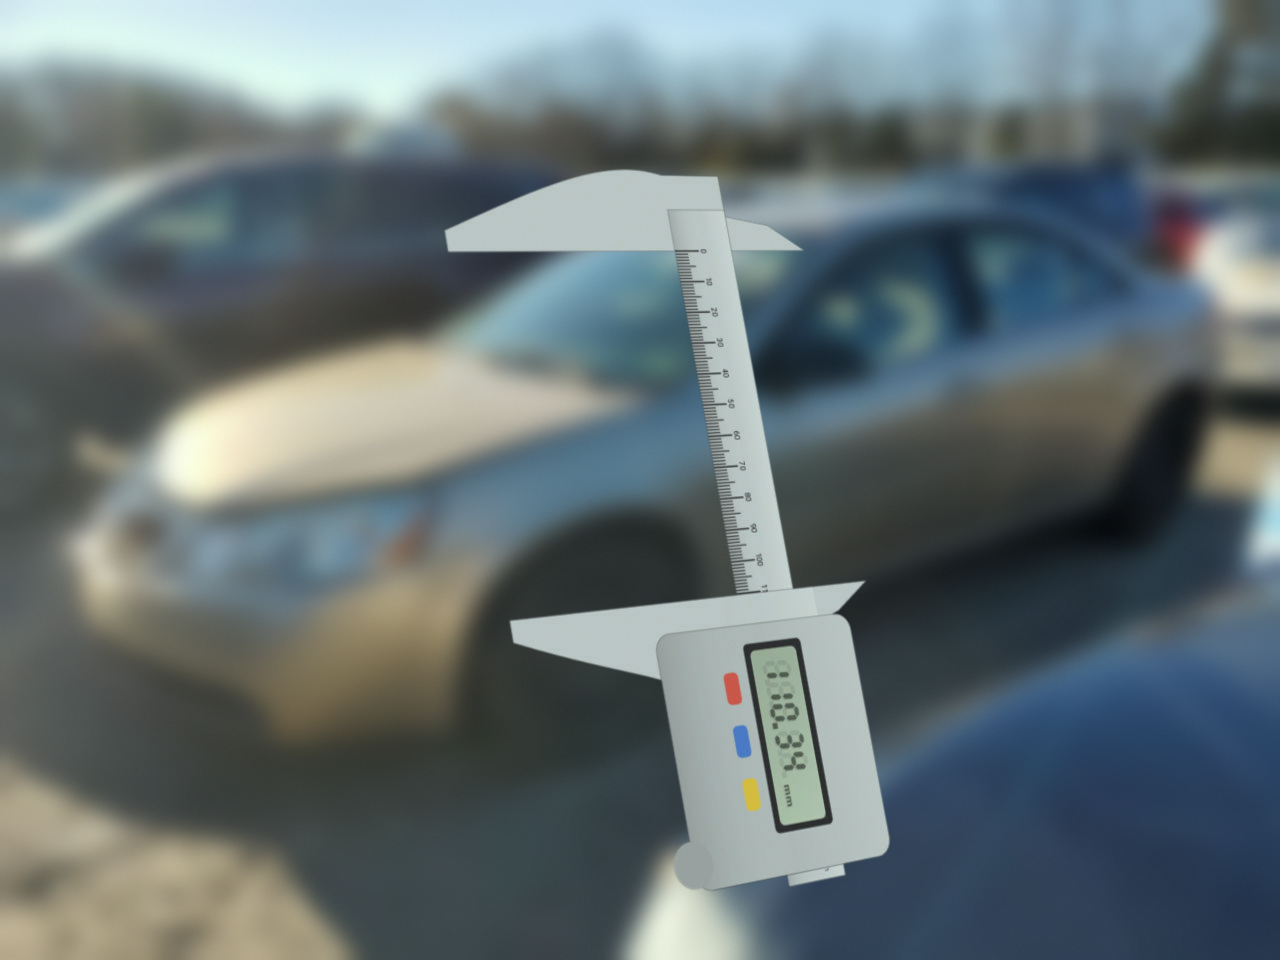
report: 110.34 (mm)
